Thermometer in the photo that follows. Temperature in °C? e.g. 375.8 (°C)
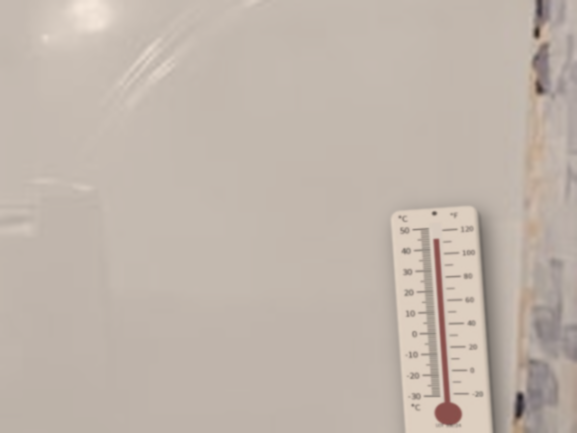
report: 45 (°C)
